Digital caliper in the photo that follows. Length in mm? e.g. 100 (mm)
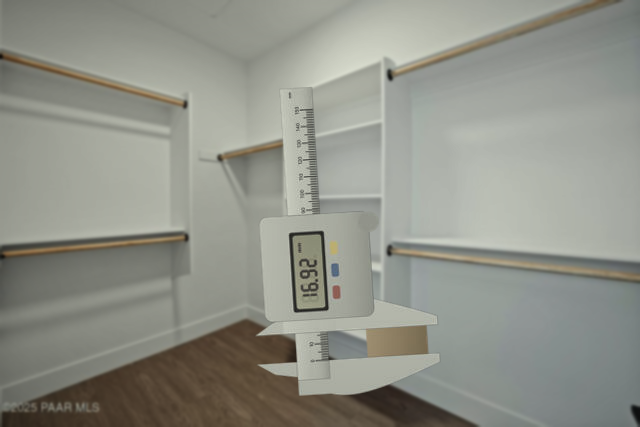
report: 16.92 (mm)
